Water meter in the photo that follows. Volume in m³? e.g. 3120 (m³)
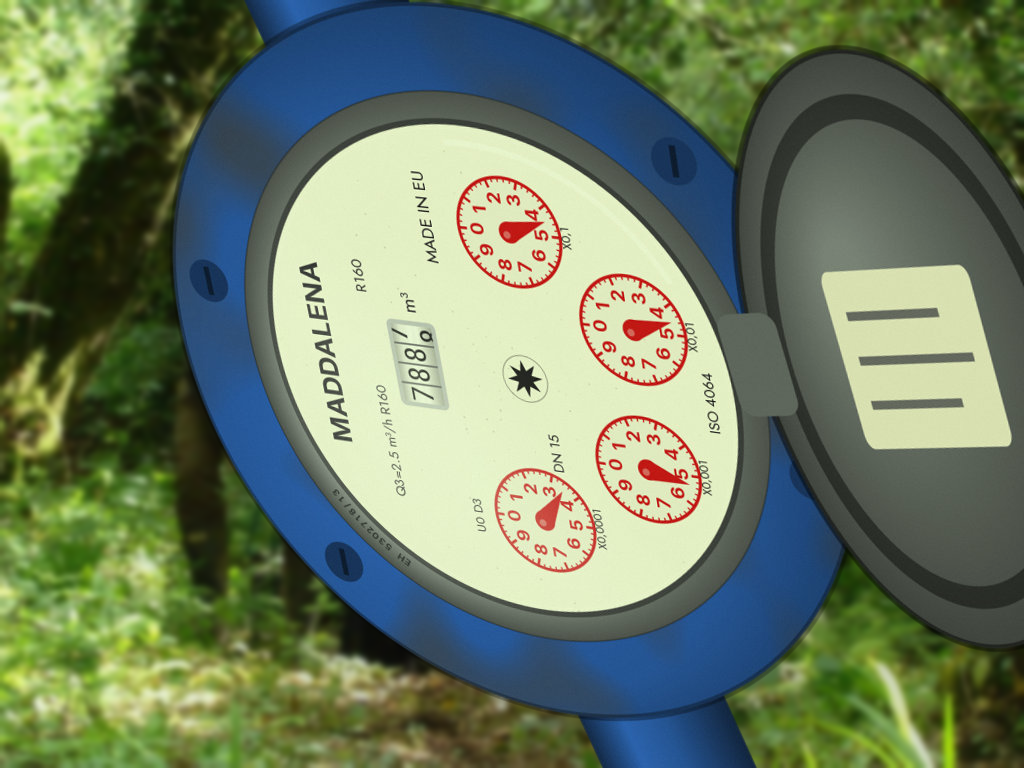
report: 7887.4453 (m³)
